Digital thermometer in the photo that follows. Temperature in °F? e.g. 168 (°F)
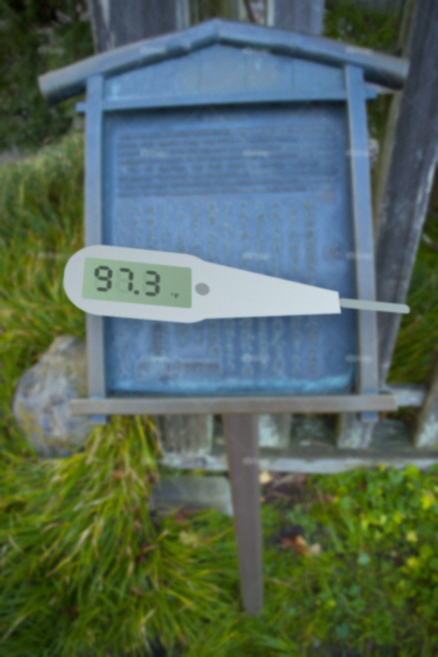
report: 97.3 (°F)
